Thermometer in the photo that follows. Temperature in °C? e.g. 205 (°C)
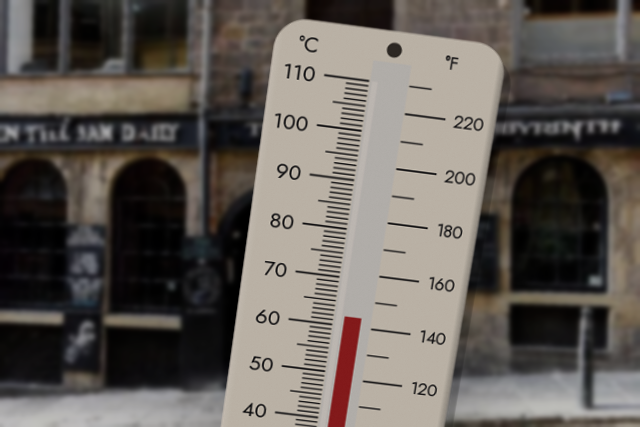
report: 62 (°C)
